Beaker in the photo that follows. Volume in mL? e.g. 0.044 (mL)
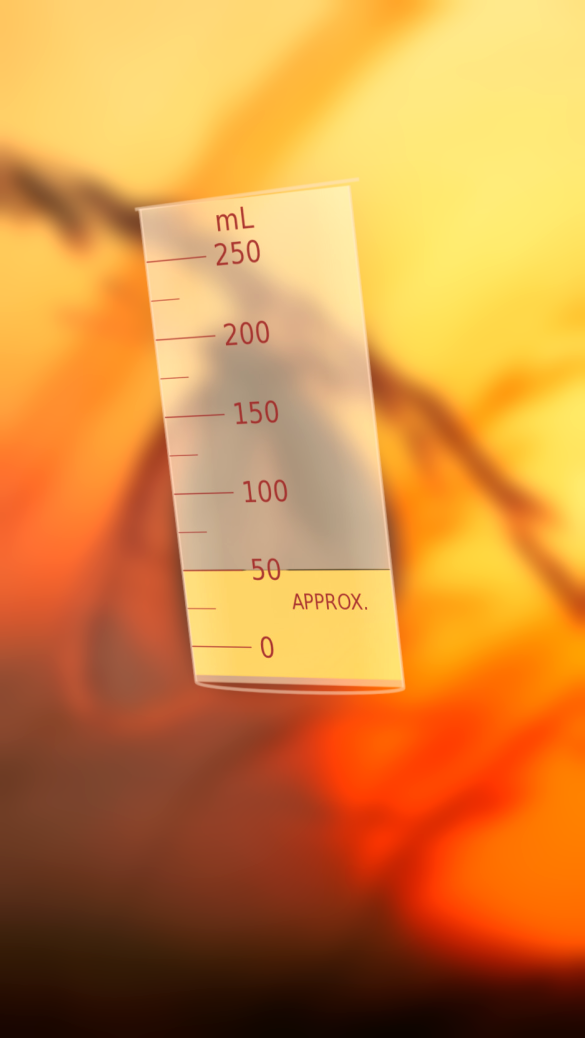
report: 50 (mL)
